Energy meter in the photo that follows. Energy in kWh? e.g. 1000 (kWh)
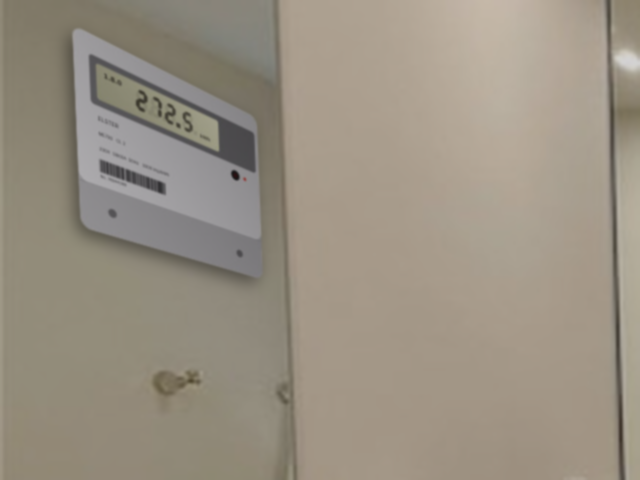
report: 272.5 (kWh)
